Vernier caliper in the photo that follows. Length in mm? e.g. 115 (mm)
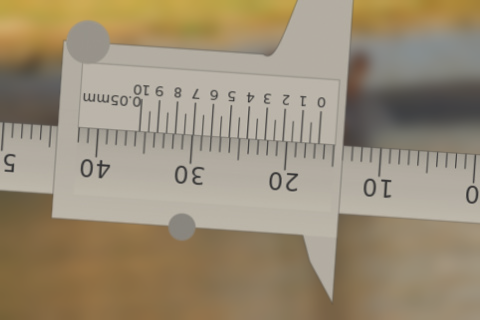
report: 16.6 (mm)
